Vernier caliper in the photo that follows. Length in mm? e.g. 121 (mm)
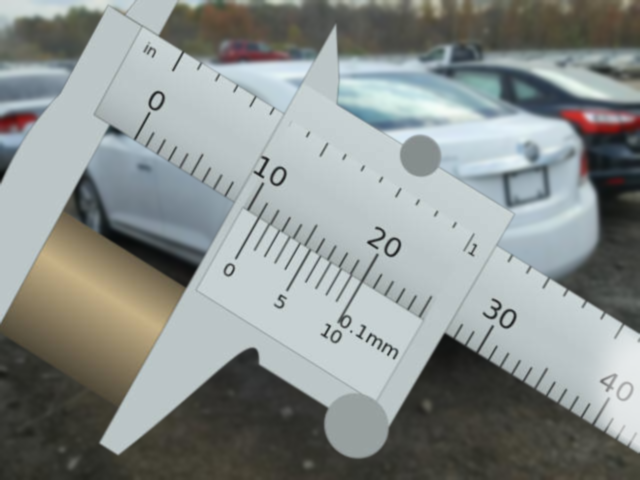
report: 11.0 (mm)
